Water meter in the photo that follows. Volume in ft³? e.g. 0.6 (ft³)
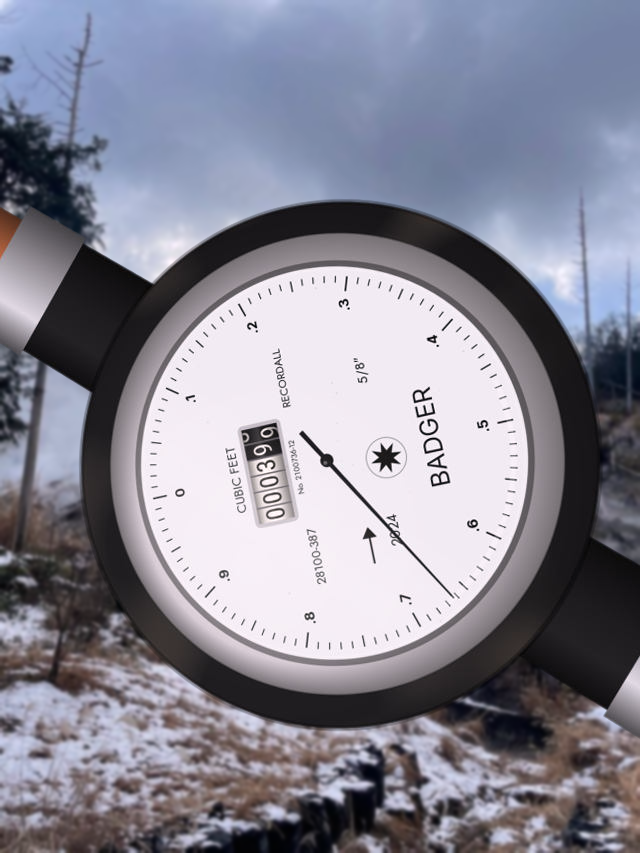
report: 398.66 (ft³)
